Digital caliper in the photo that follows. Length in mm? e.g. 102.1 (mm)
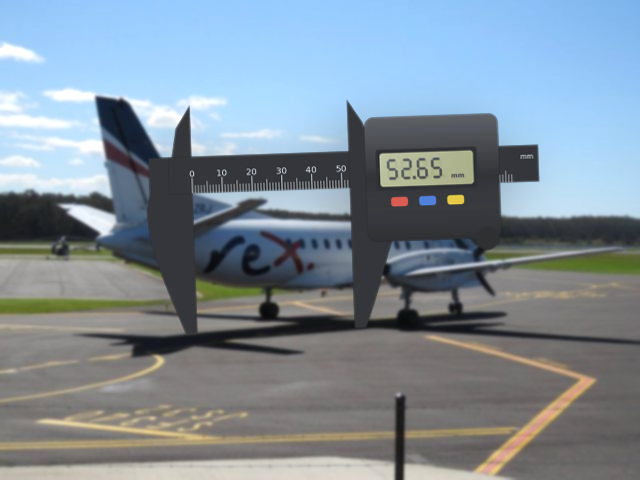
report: 52.65 (mm)
